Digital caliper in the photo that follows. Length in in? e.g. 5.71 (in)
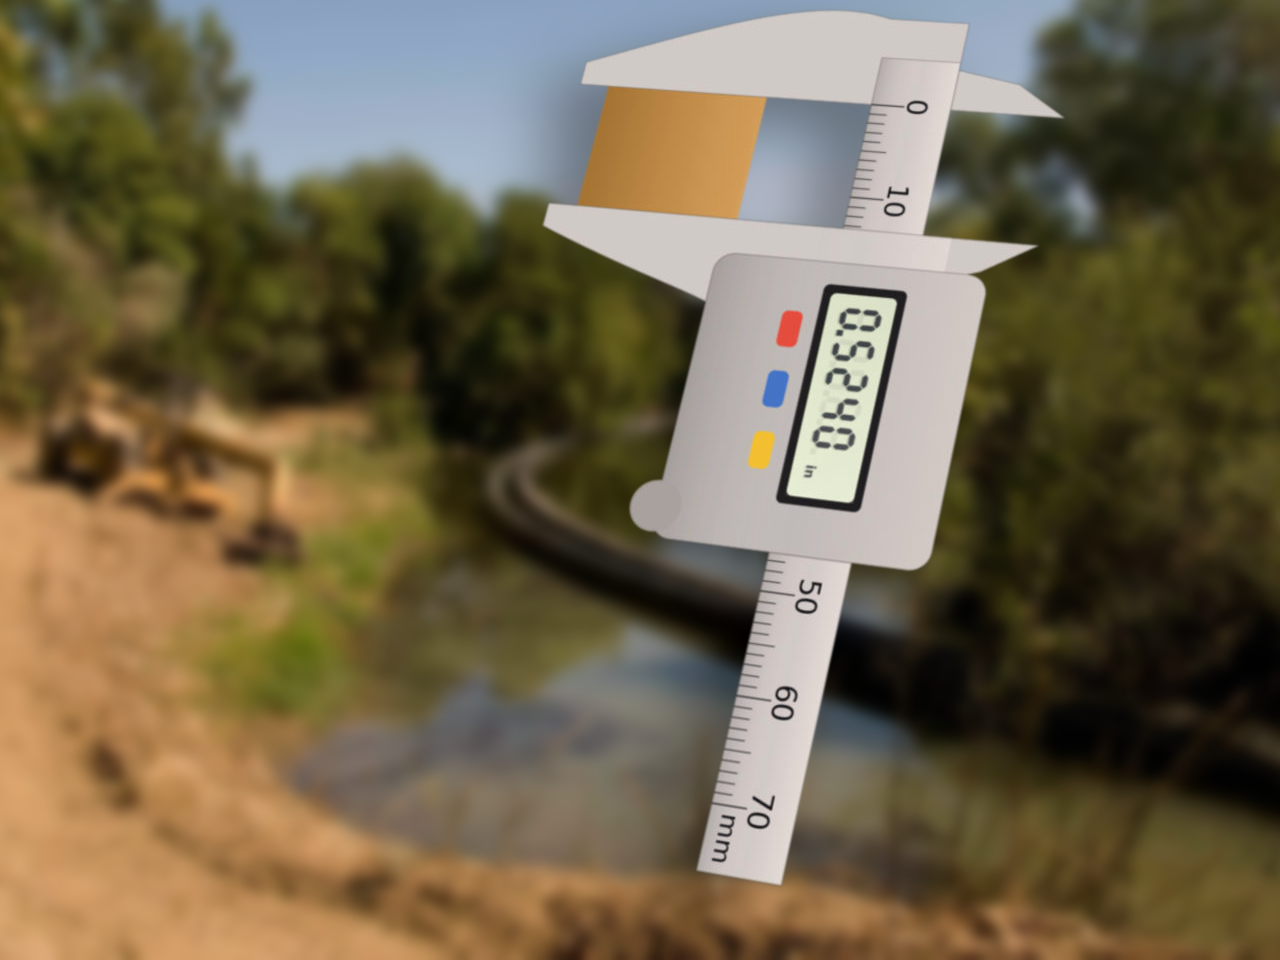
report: 0.5240 (in)
